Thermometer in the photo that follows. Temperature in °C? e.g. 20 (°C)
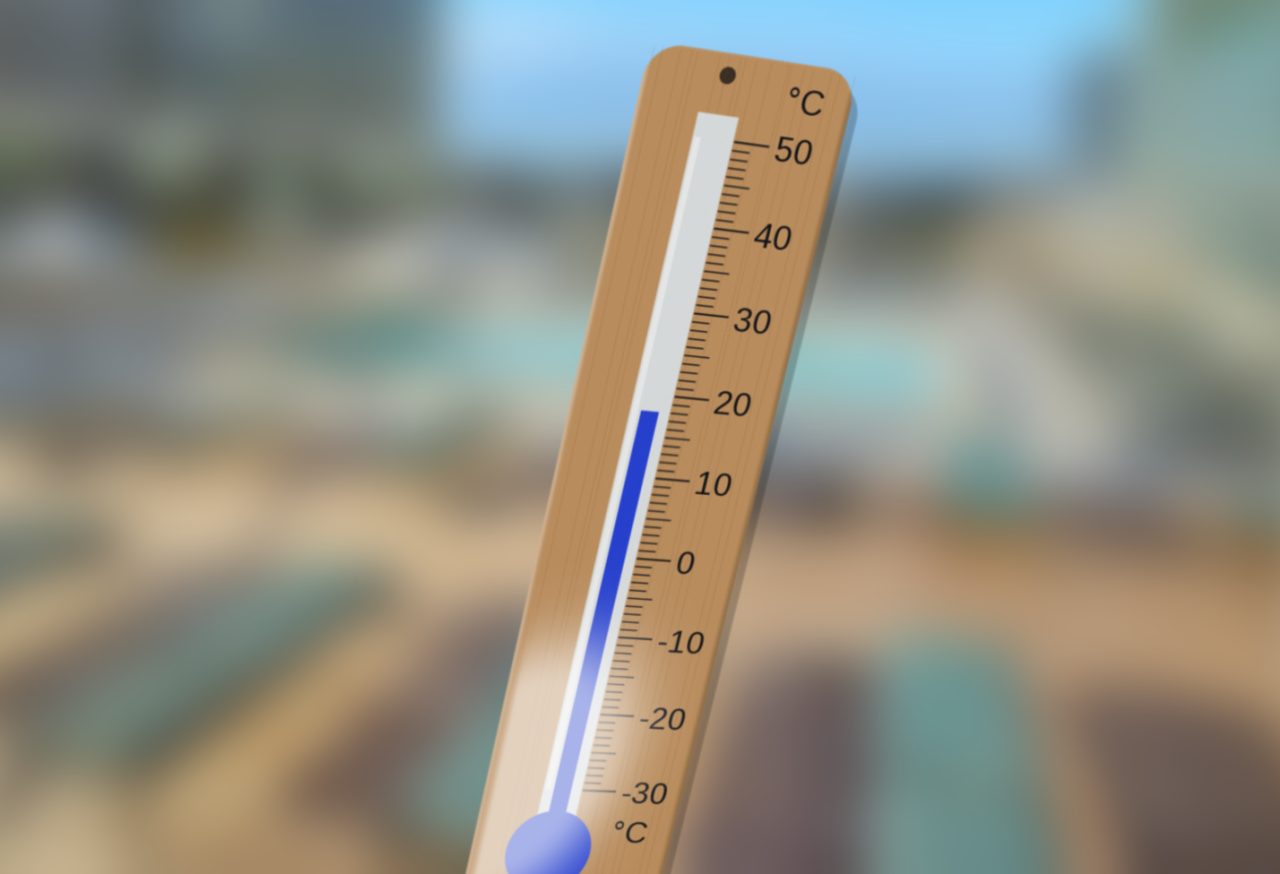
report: 18 (°C)
